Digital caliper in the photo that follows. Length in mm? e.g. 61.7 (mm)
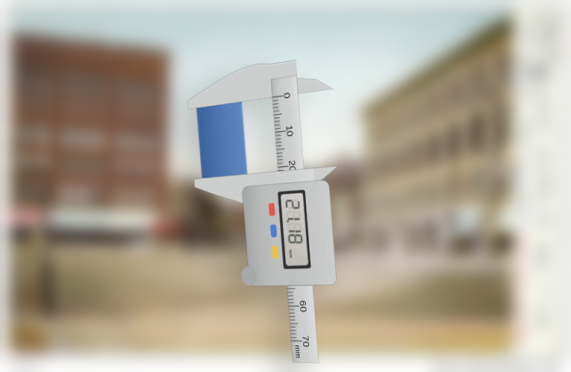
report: 21.18 (mm)
